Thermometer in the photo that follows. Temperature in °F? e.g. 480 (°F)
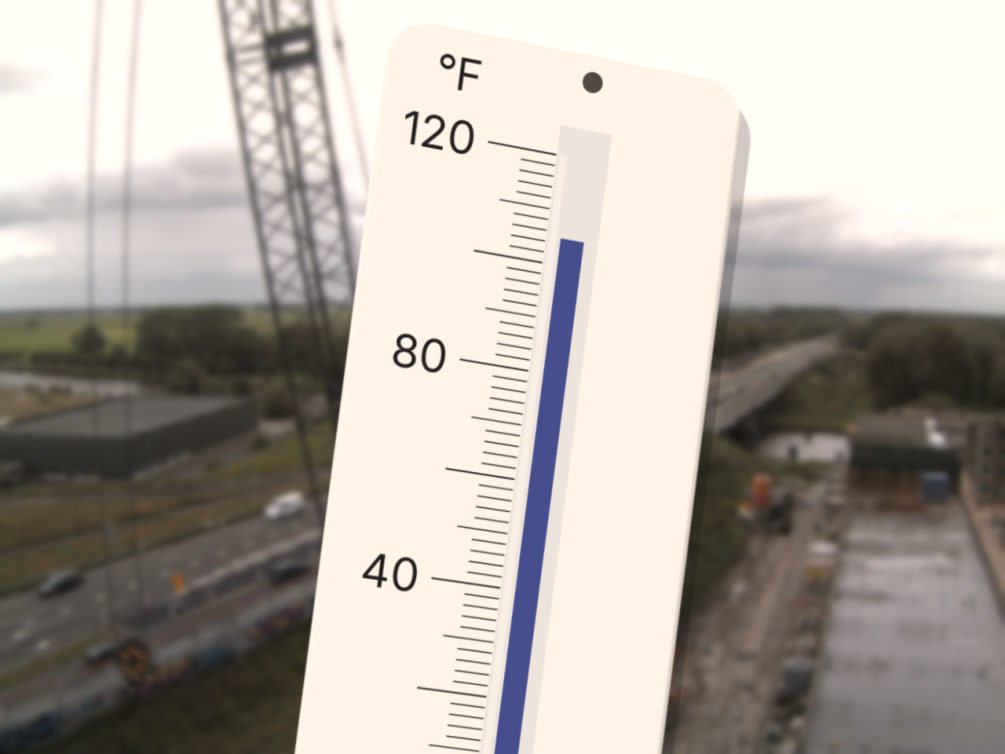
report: 105 (°F)
